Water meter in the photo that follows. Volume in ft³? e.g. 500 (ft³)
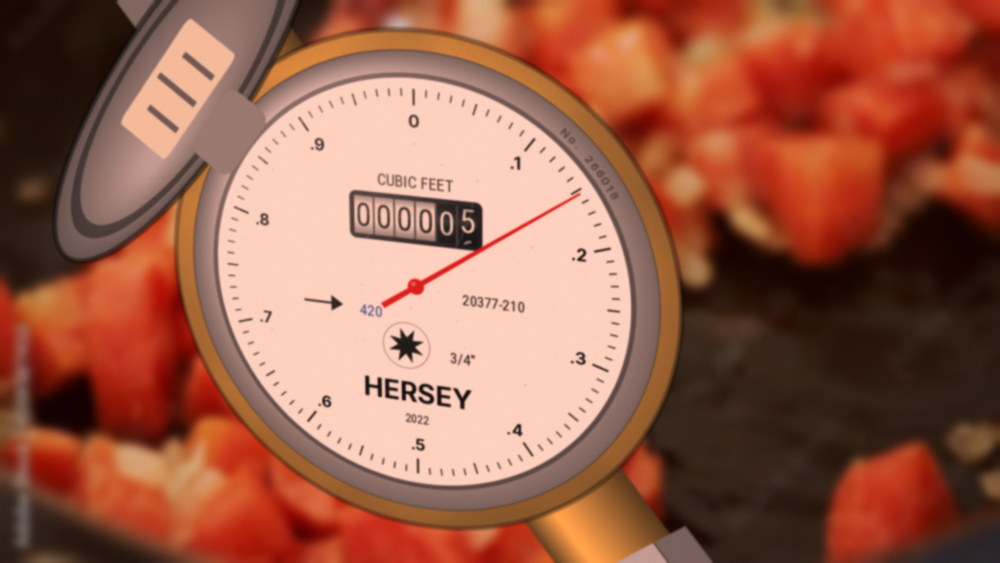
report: 5.15 (ft³)
